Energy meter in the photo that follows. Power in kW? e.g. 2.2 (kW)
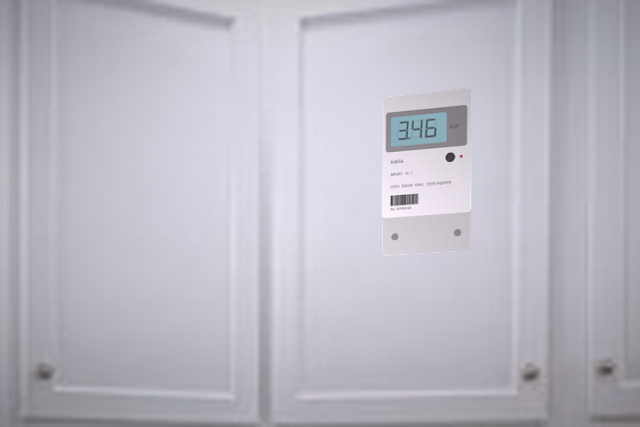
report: 3.46 (kW)
